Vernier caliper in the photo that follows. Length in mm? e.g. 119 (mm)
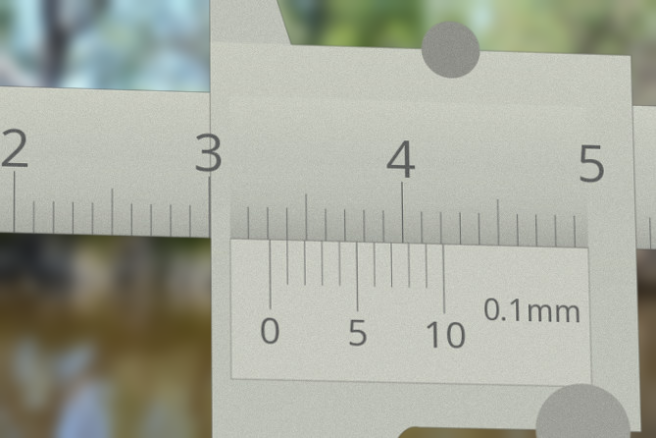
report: 33.1 (mm)
